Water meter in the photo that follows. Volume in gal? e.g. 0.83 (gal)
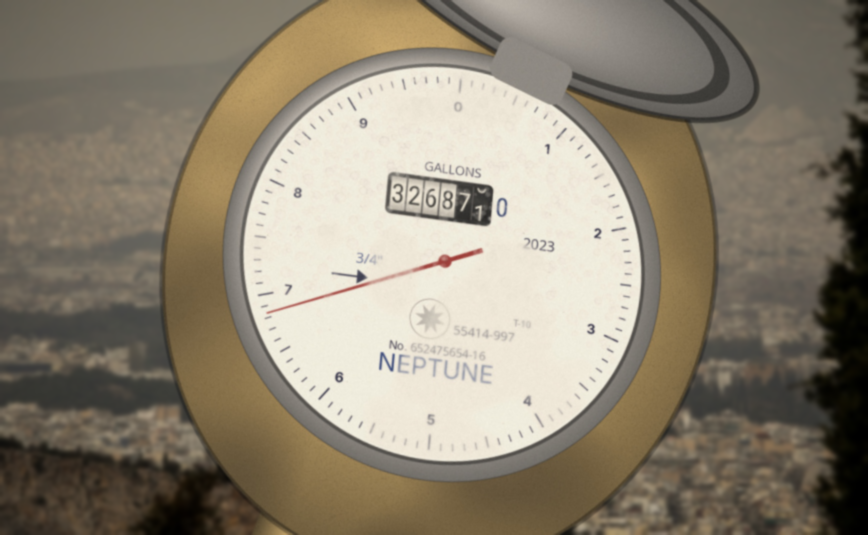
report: 3268706.8 (gal)
